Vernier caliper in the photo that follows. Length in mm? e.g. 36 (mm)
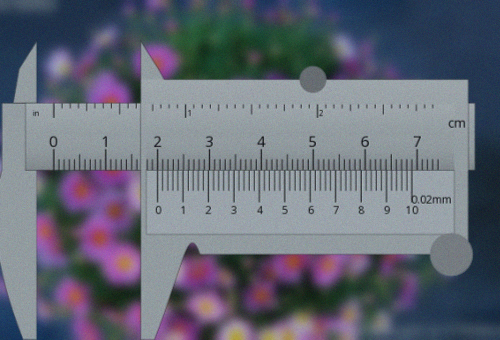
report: 20.0 (mm)
